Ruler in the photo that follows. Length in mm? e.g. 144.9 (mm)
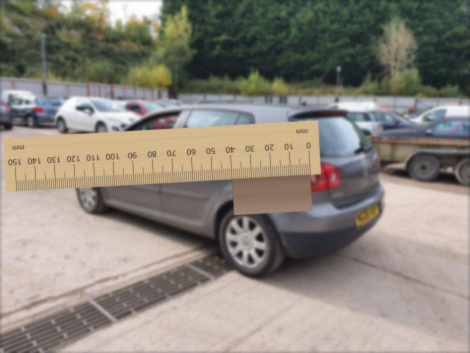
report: 40 (mm)
